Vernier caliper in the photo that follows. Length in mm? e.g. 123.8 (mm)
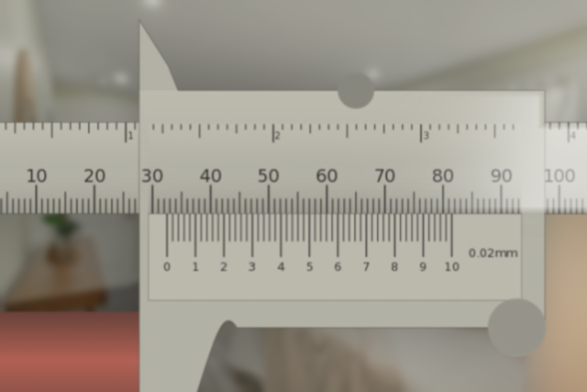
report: 32.5 (mm)
